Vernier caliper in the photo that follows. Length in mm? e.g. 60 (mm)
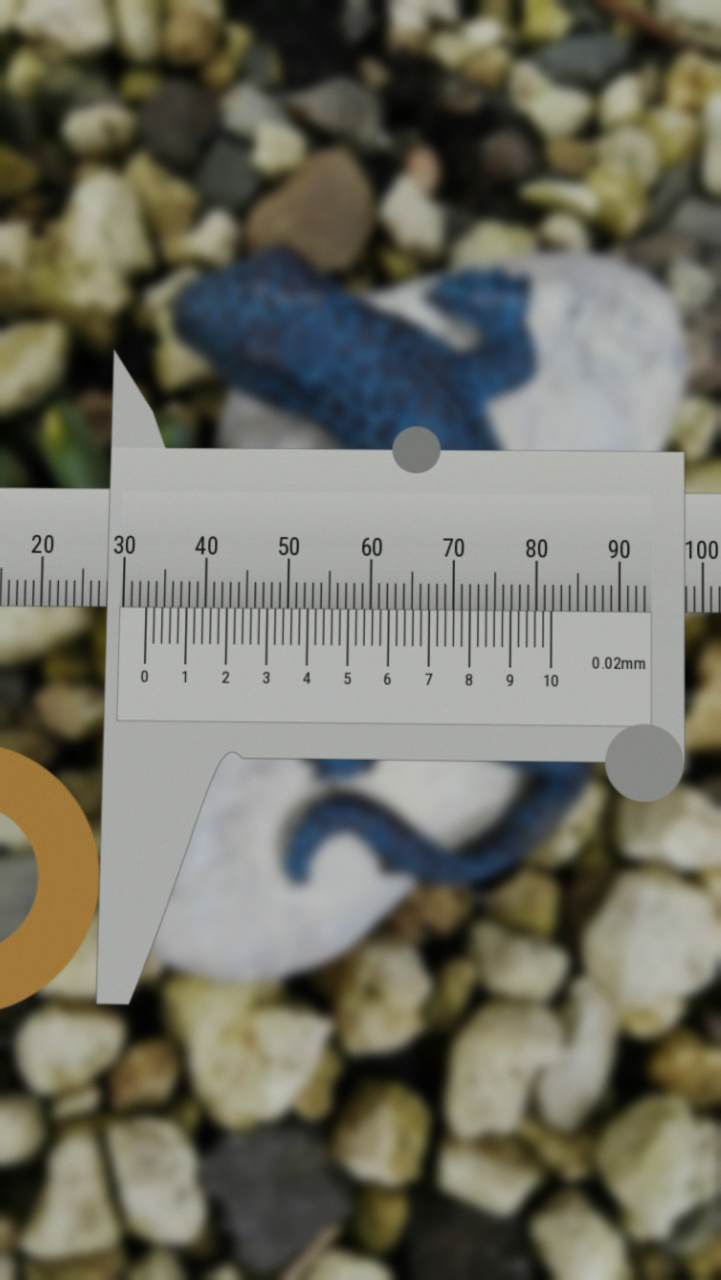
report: 32.8 (mm)
